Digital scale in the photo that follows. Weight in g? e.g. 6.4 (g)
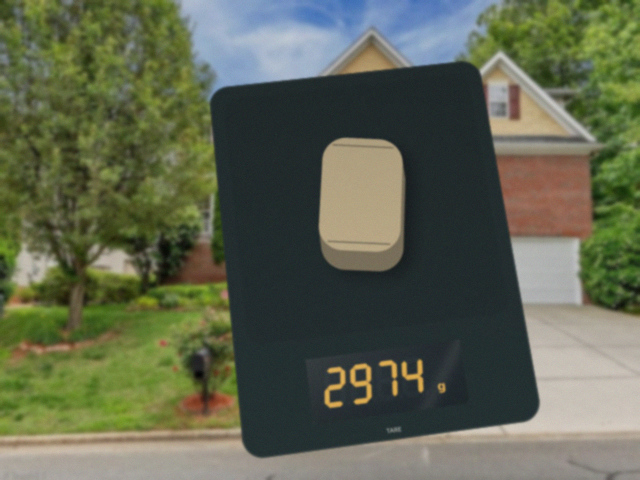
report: 2974 (g)
